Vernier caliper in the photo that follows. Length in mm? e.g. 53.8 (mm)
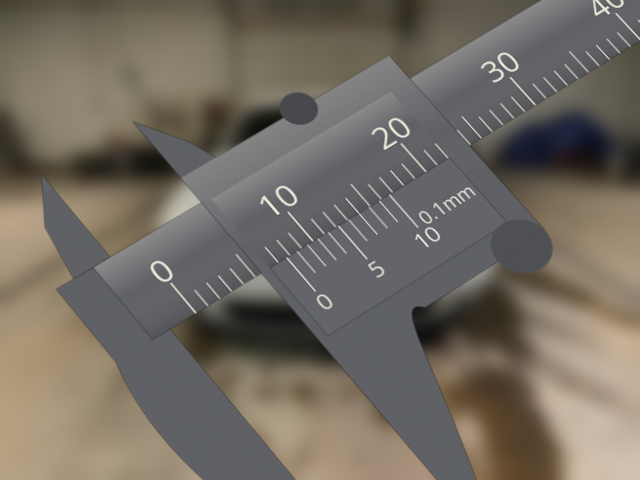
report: 7.7 (mm)
